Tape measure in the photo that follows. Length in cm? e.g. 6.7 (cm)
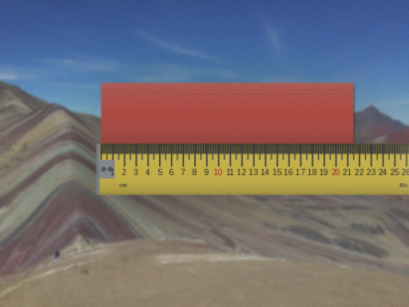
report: 21.5 (cm)
